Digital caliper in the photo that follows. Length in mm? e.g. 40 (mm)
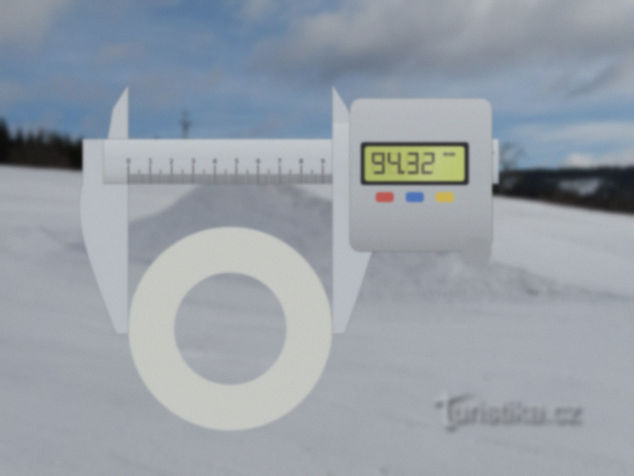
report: 94.32 (mm)
